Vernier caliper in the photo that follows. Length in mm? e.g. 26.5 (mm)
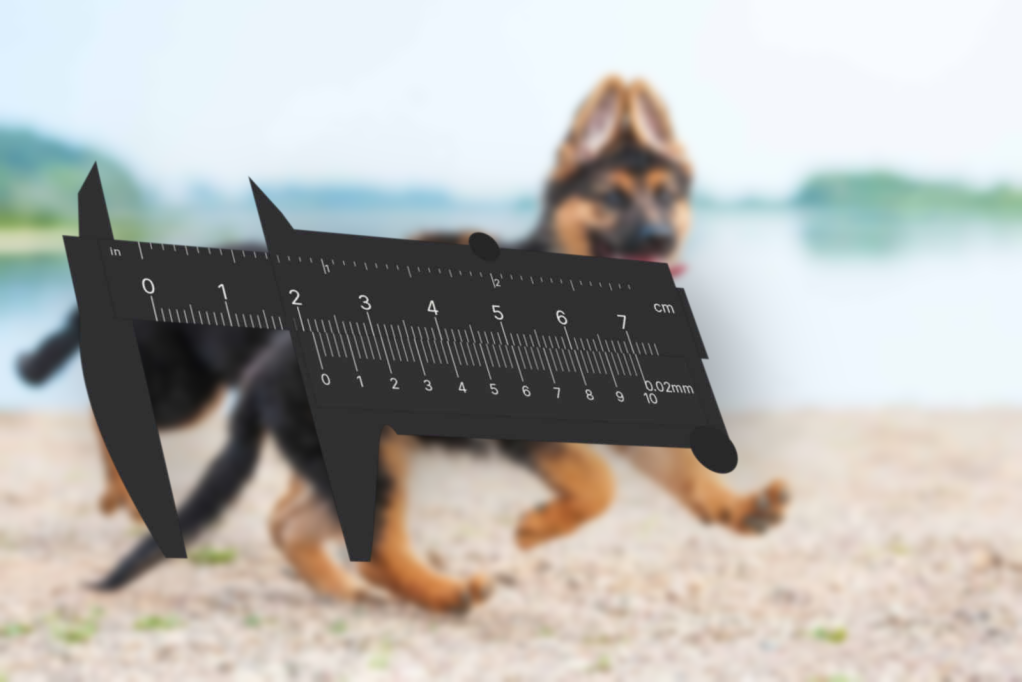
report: 21.2 (mm)
